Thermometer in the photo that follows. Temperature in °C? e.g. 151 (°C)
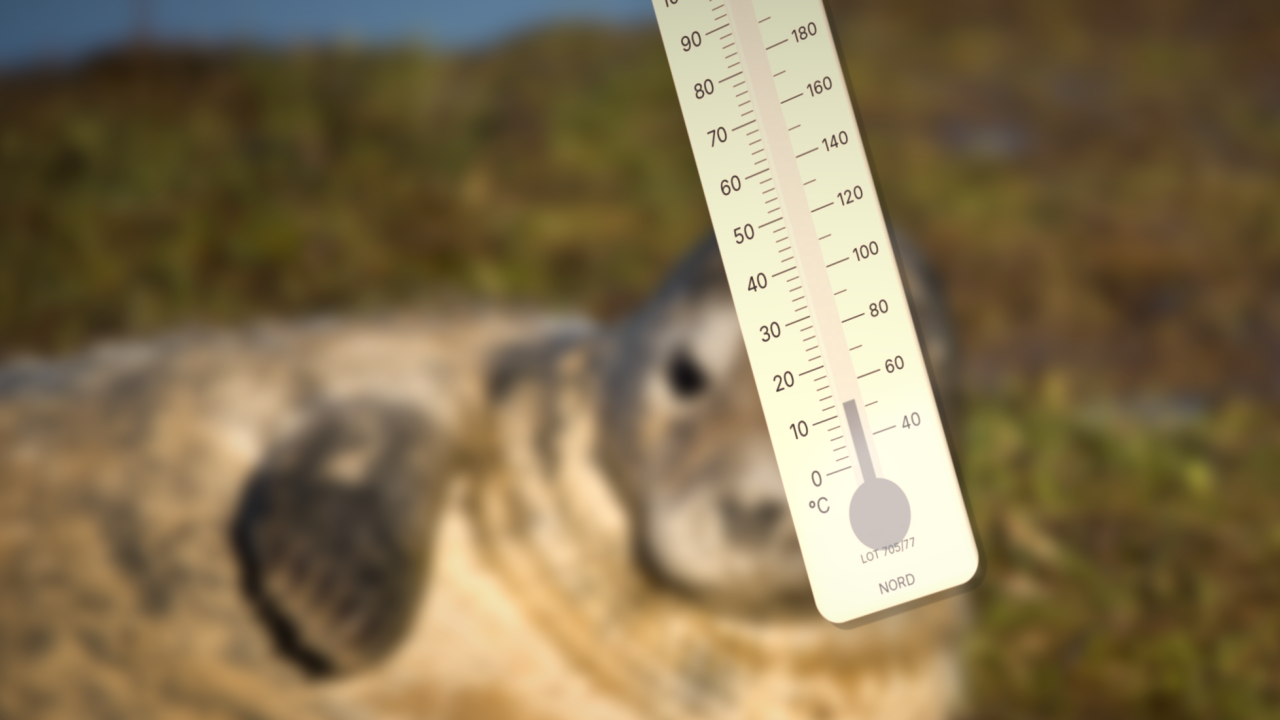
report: 12 (°C)
